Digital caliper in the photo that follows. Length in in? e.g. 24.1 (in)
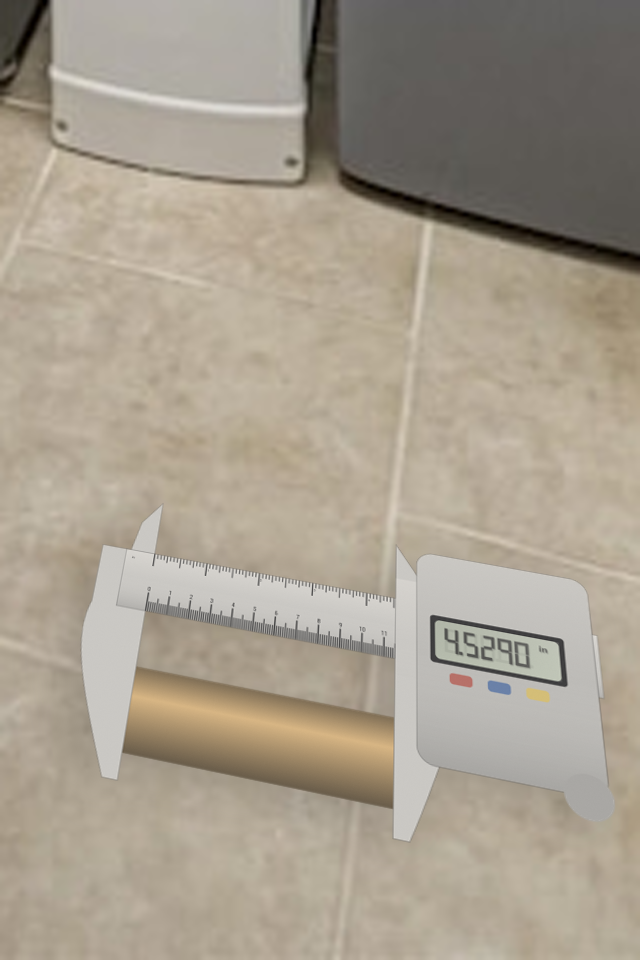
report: 4.5290 (in)
